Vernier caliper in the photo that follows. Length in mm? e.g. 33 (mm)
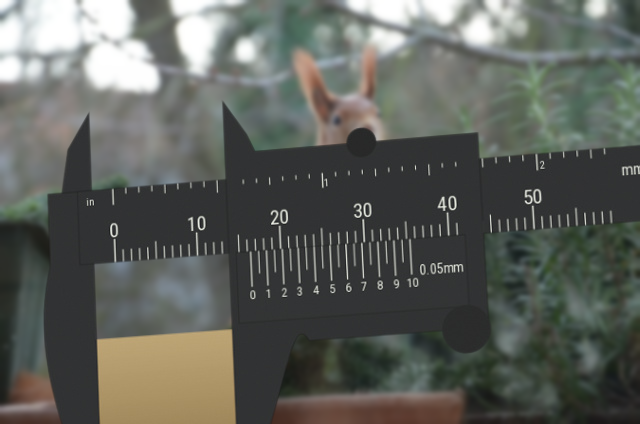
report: 16.4 (mm)
